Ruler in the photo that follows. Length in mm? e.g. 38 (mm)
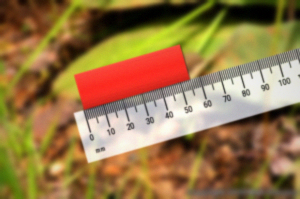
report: 55 (mm)
